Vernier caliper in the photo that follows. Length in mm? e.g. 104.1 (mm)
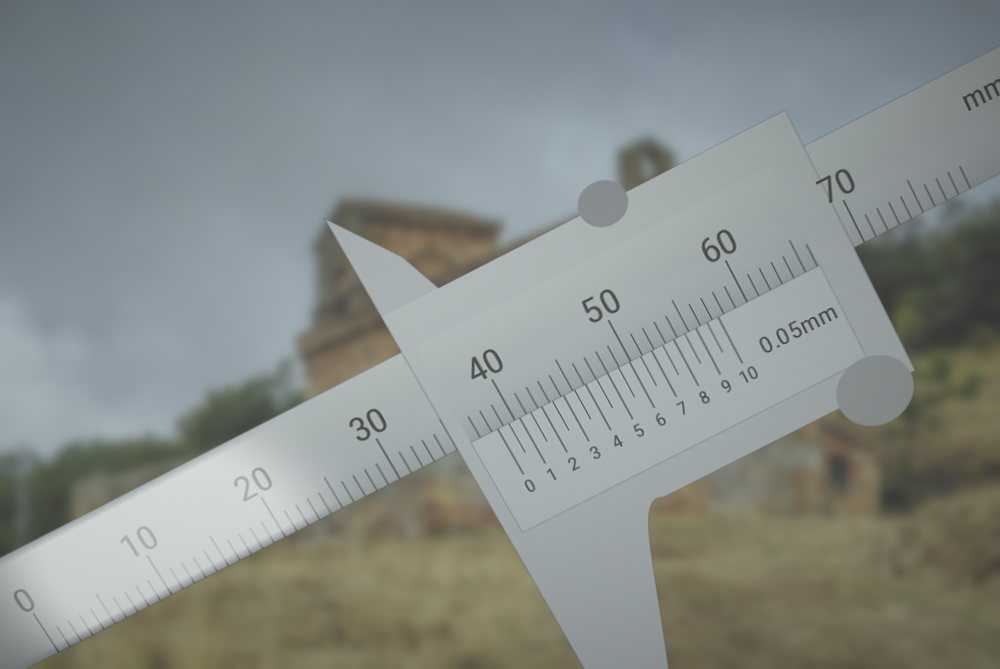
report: 38.5 (mm)
